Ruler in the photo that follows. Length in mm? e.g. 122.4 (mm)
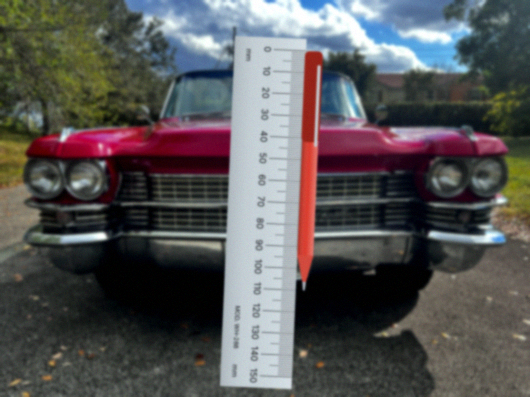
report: 110 (mm)
